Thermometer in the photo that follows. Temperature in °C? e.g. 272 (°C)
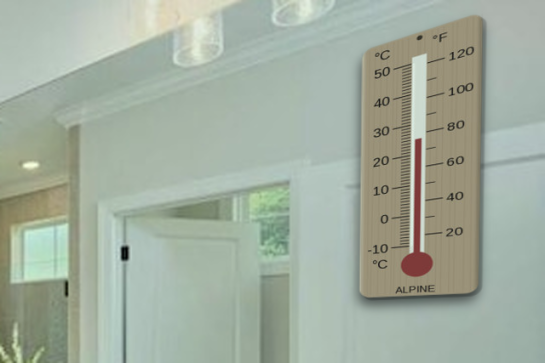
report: 25 (°C)
